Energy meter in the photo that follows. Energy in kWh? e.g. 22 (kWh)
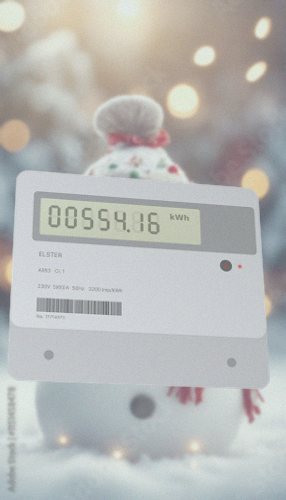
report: 554.16 (kWh)
